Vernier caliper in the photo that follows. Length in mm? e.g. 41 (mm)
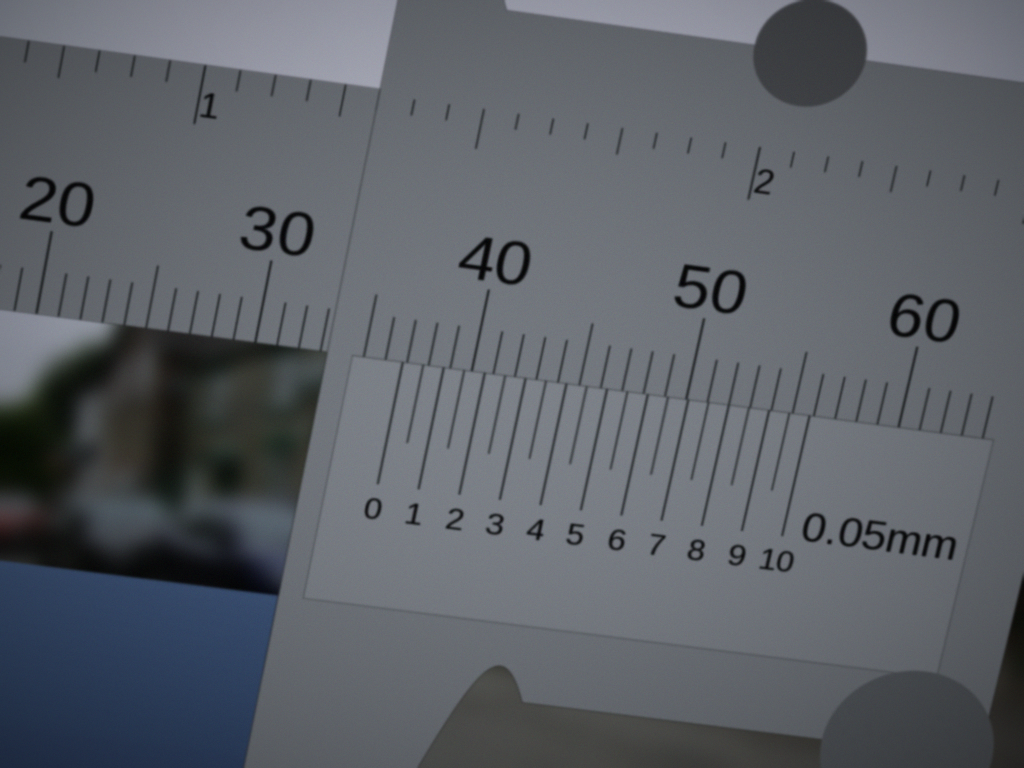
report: 36.8 (mm)
